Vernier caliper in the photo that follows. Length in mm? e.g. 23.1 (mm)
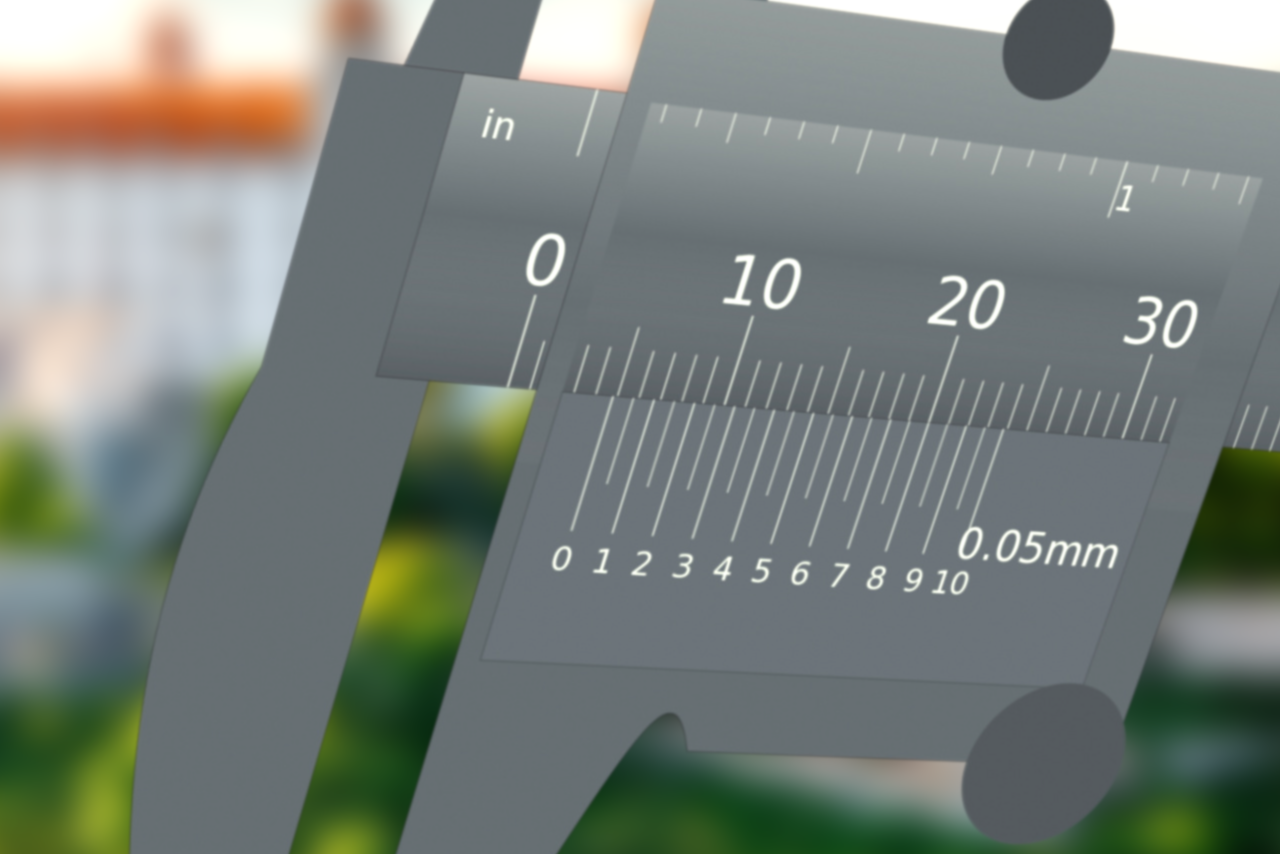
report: 4.8 (mm)
